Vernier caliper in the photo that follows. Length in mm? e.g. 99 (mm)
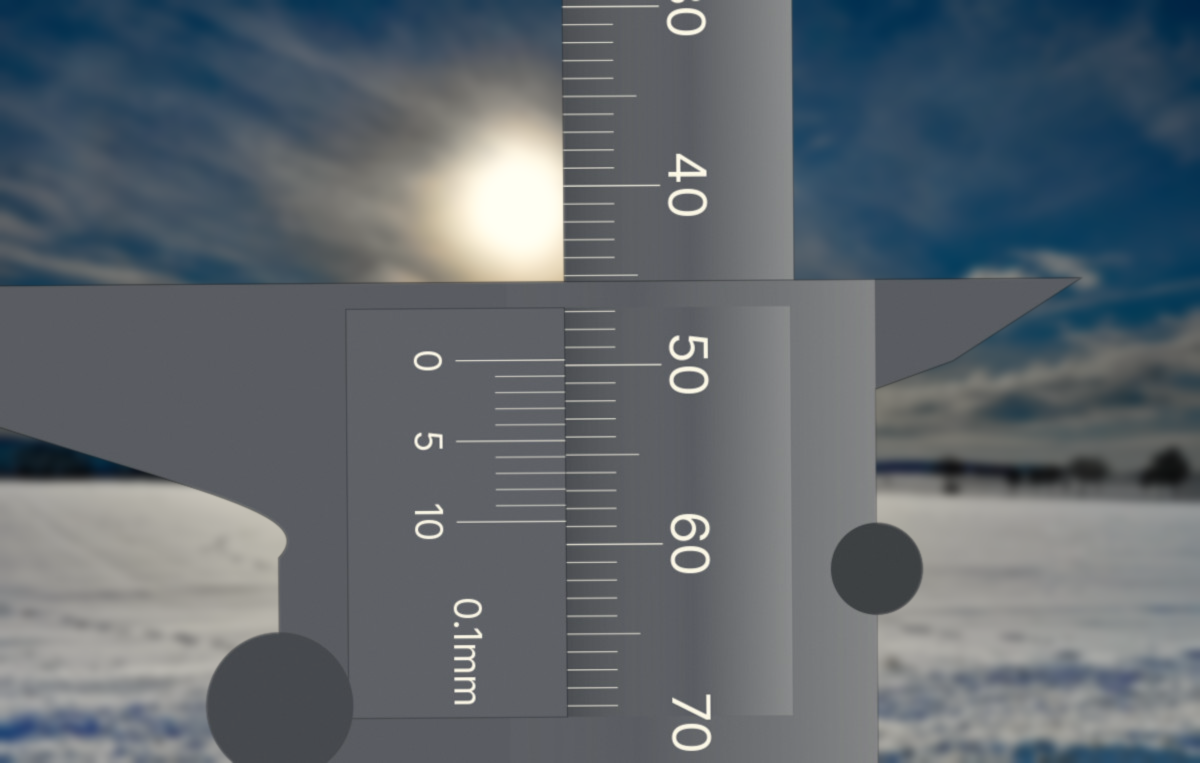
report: 49.7 (mm)
